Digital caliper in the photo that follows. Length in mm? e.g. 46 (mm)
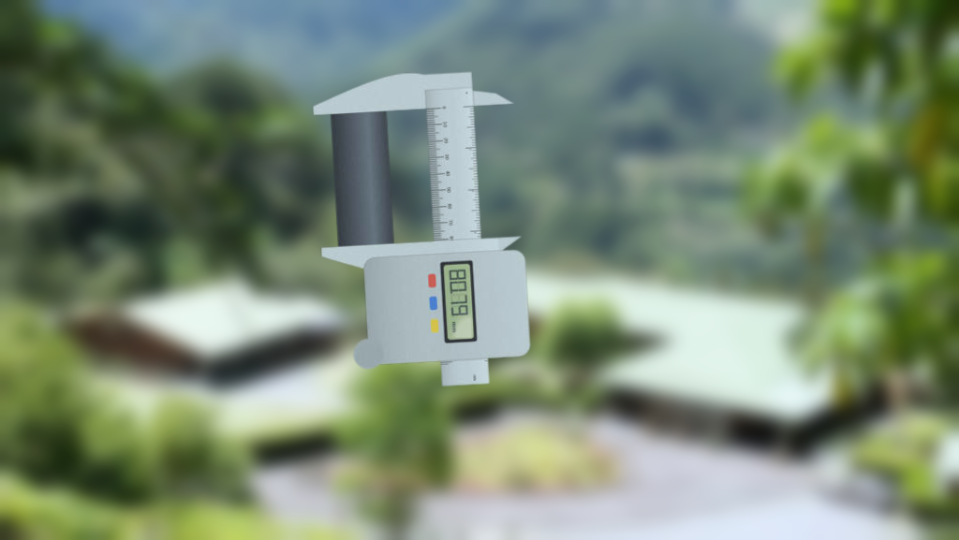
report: 80.79 (mm)
